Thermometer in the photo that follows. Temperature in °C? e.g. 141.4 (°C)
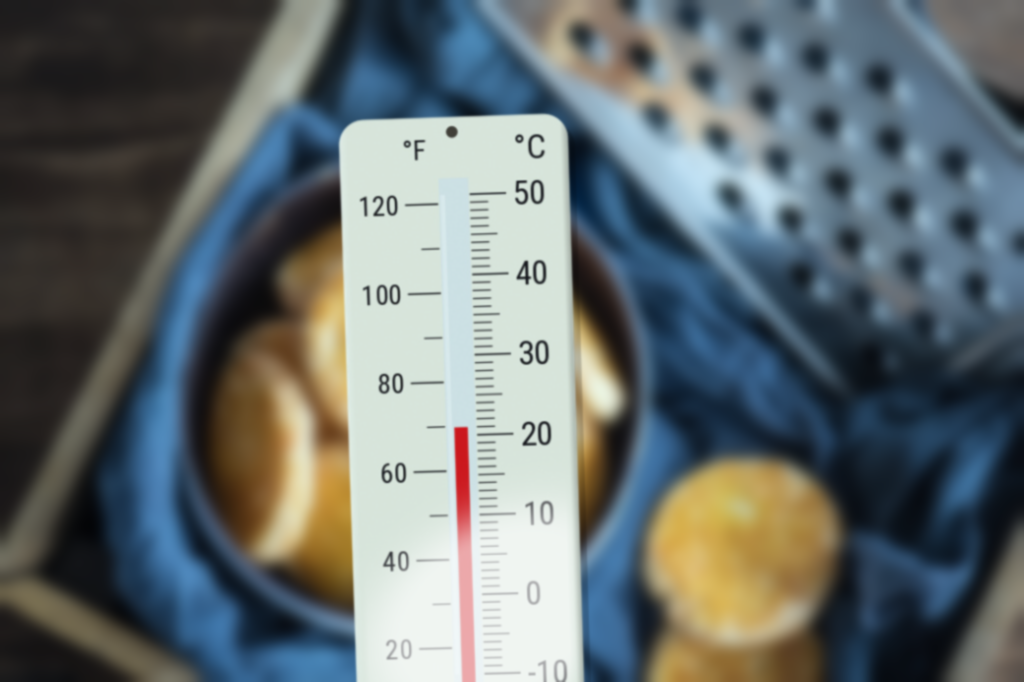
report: 21 (°C)
